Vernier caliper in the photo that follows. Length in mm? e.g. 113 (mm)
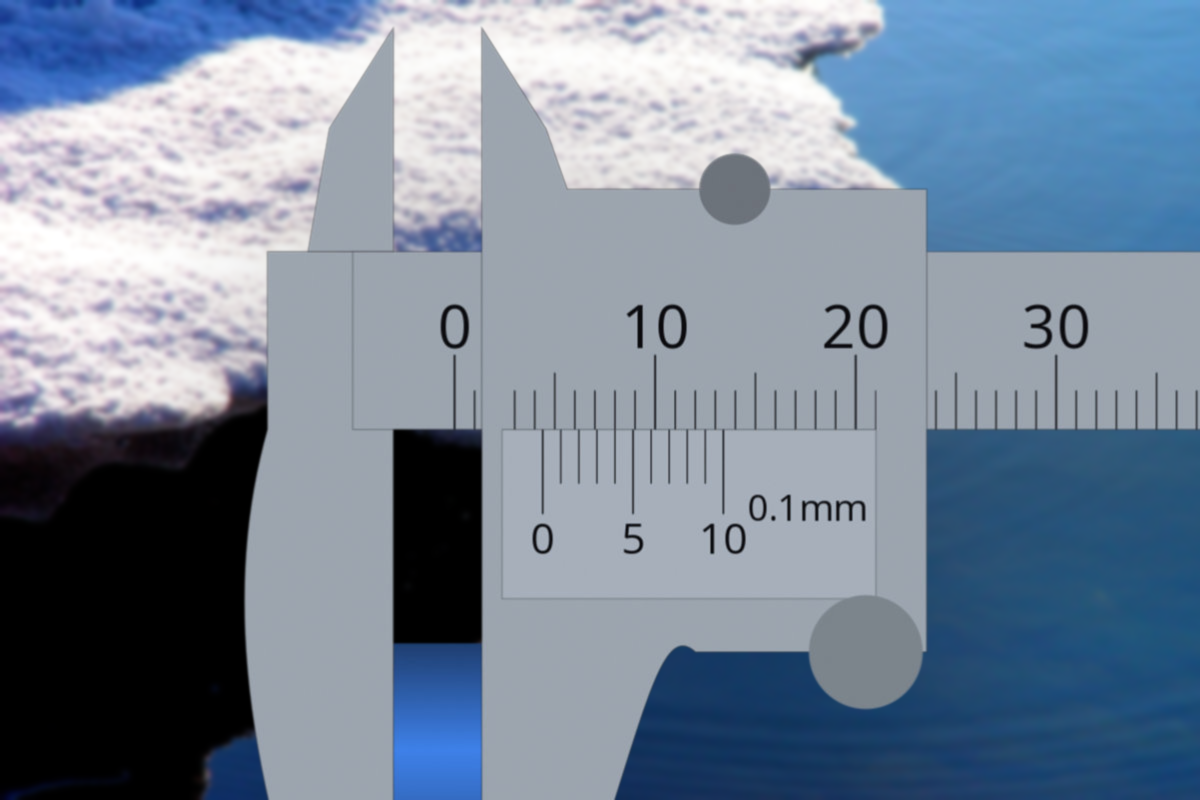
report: 4.4 (mm)
